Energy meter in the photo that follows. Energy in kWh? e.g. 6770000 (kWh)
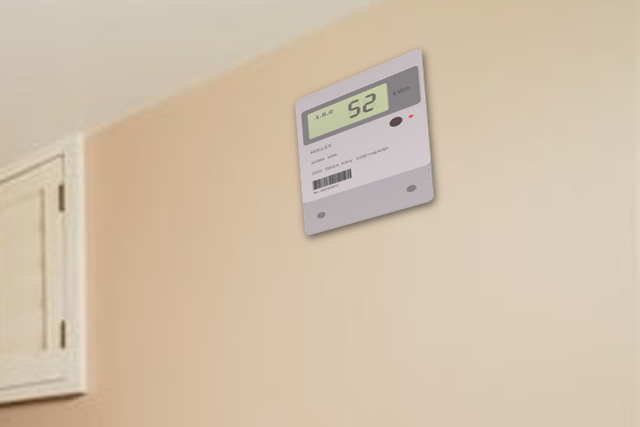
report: 52 (kWh)
